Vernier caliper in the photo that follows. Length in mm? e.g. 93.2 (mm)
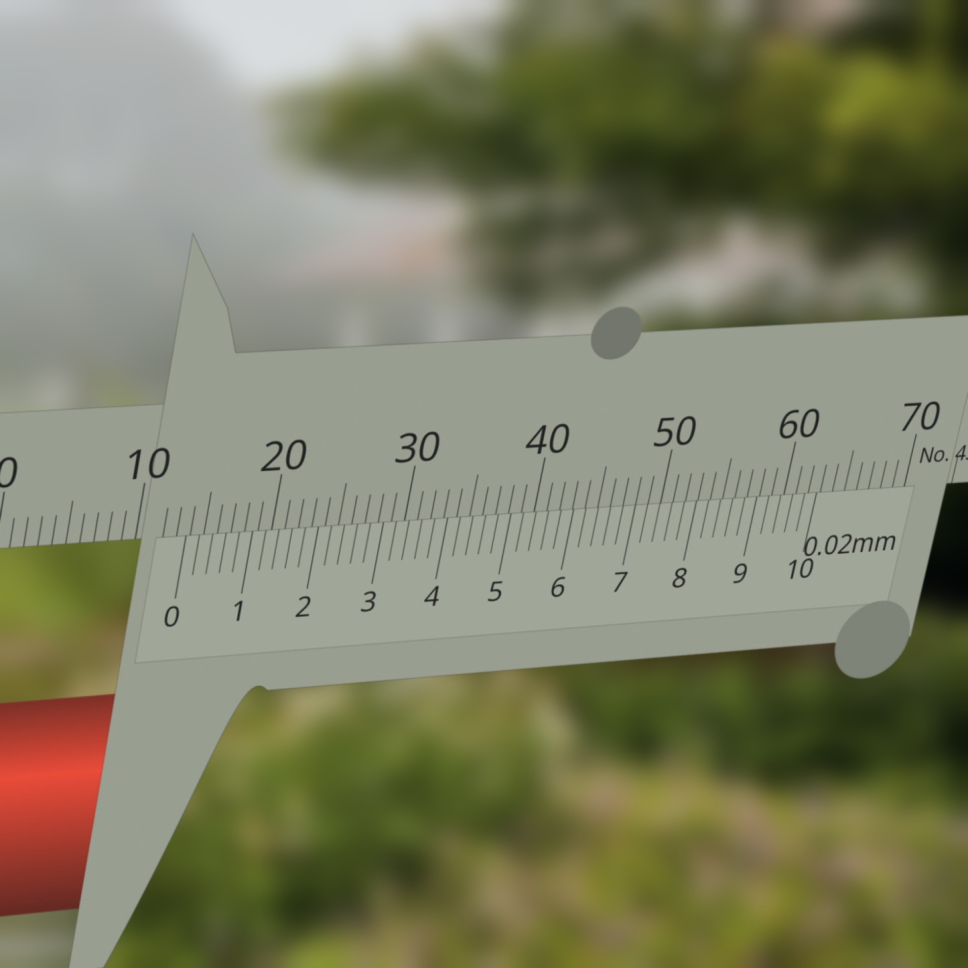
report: 13.7 (mm)
